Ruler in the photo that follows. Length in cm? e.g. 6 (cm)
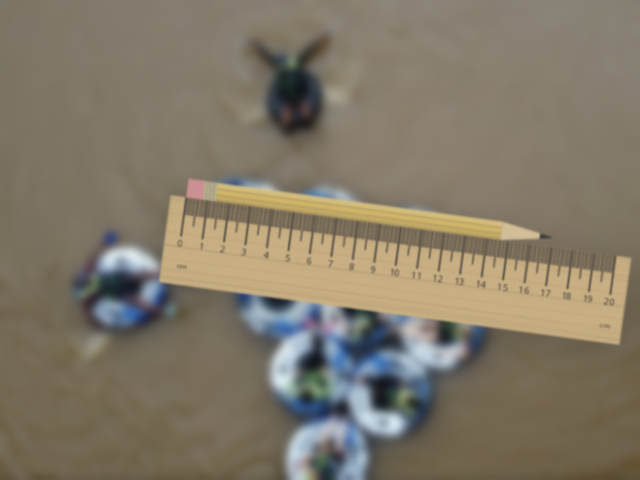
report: 17 (cm)
